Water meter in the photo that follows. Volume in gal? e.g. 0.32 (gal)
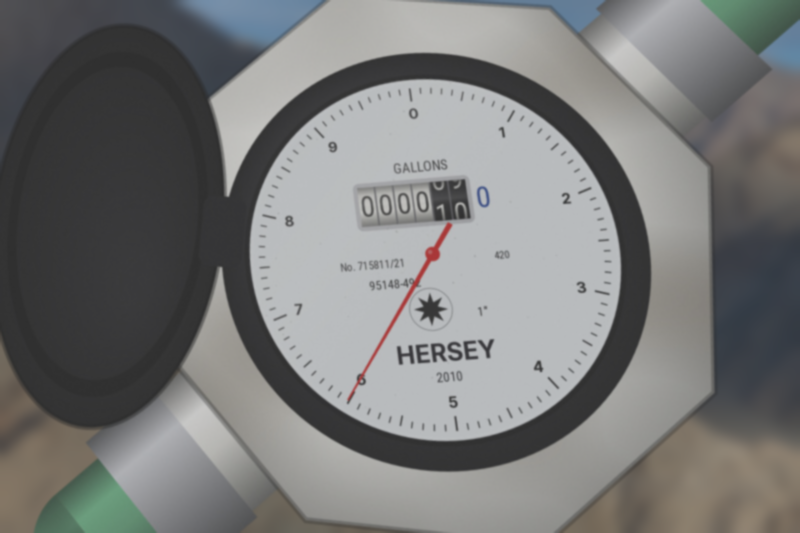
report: 96.0 (gal)
